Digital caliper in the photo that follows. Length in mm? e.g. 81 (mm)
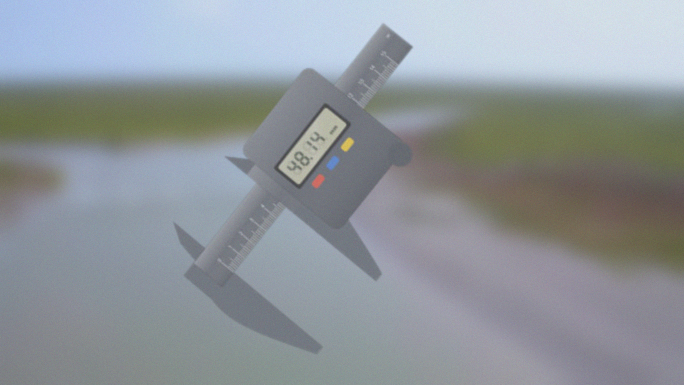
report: 48.14 (mm)
